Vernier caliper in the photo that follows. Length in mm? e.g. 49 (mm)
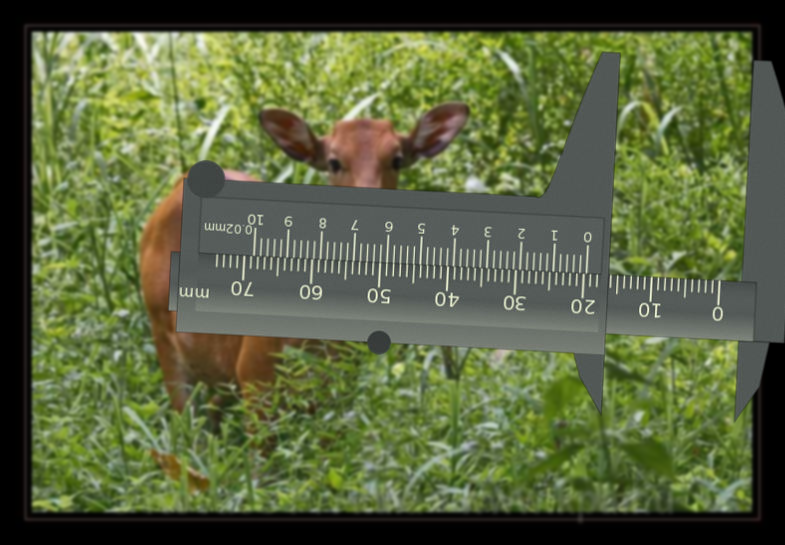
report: 19.6 (mm)
